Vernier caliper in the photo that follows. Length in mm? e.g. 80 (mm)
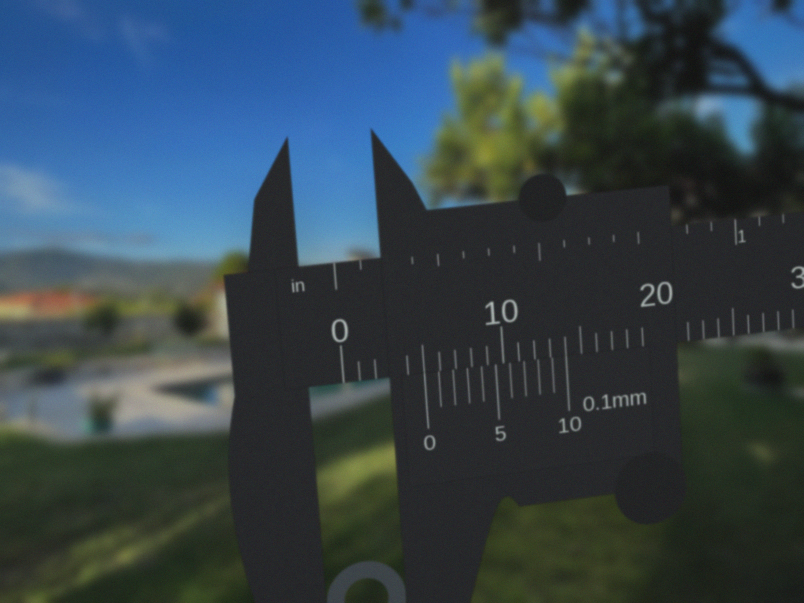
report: 5.0 (mm)
